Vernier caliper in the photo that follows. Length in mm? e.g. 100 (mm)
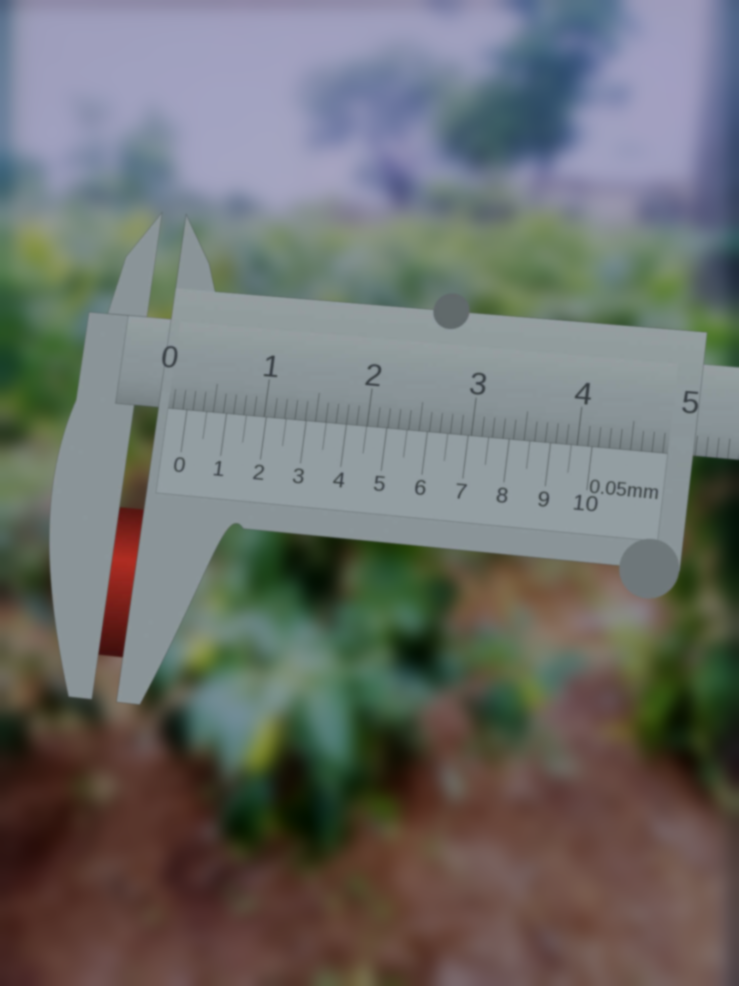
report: 2.4 (mm)
